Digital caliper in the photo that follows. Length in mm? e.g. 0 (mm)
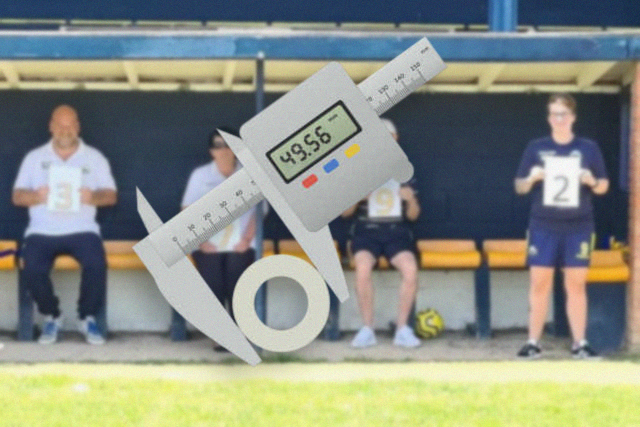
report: 49.56 (mm)
